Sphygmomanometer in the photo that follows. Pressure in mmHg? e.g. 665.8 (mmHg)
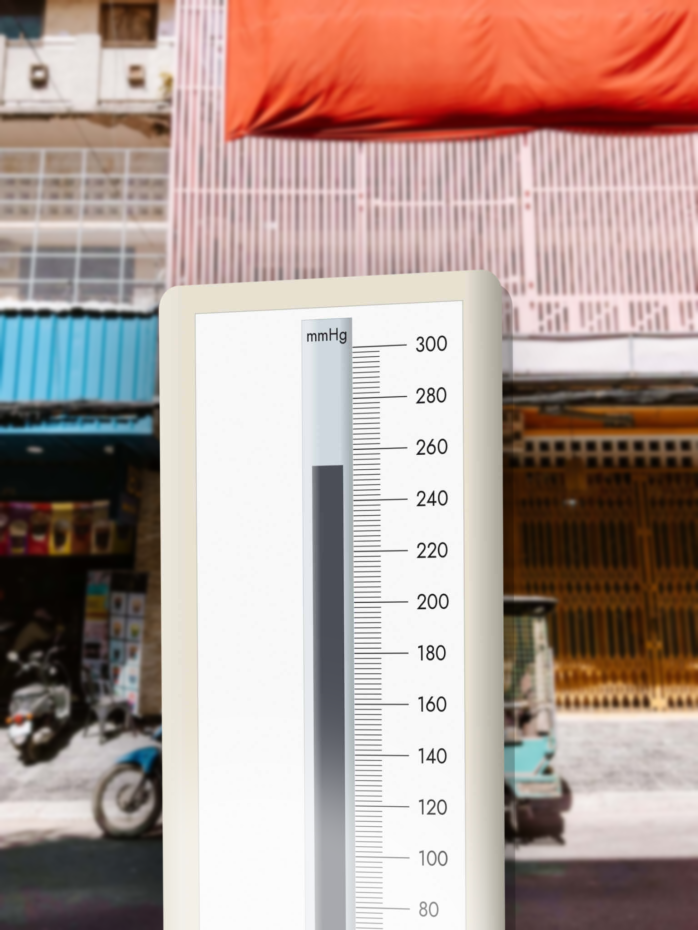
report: 254 (mmHg)
